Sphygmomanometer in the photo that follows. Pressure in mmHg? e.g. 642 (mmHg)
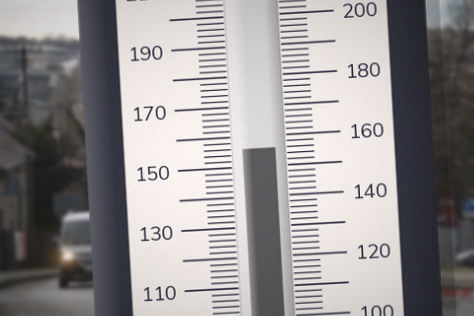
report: 156 (mmHg)
